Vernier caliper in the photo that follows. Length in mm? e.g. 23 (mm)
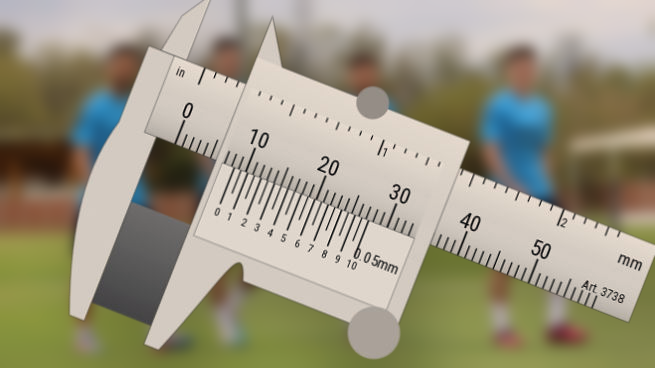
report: 8.4 (mm)
